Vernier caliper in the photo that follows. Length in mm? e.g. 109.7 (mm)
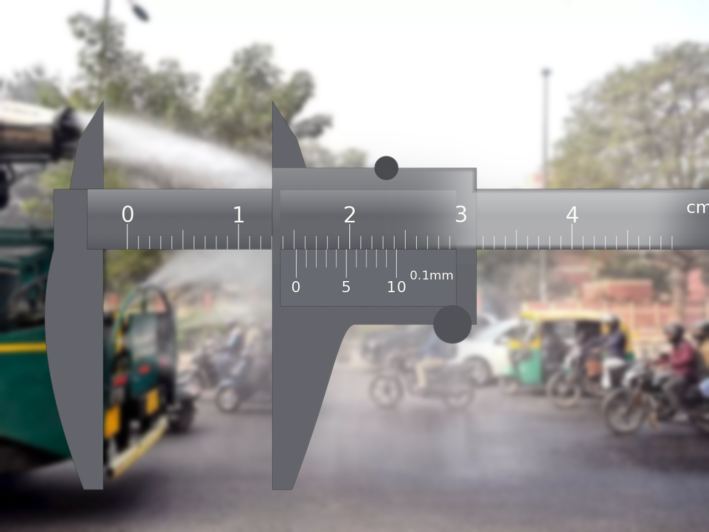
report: 15.2 (mm)
